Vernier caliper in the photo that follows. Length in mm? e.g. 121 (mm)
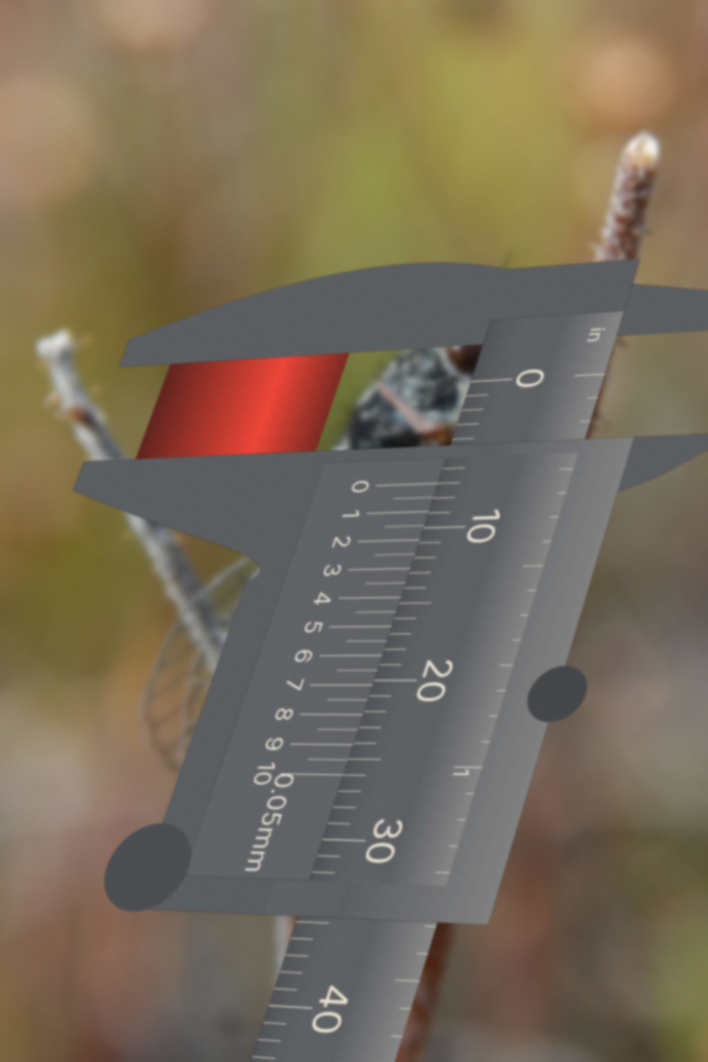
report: 7.0 (mm)
